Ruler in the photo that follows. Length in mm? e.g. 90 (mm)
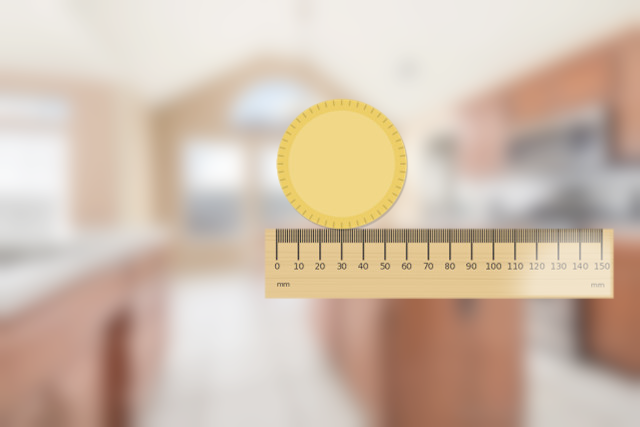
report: 60 (mm)
